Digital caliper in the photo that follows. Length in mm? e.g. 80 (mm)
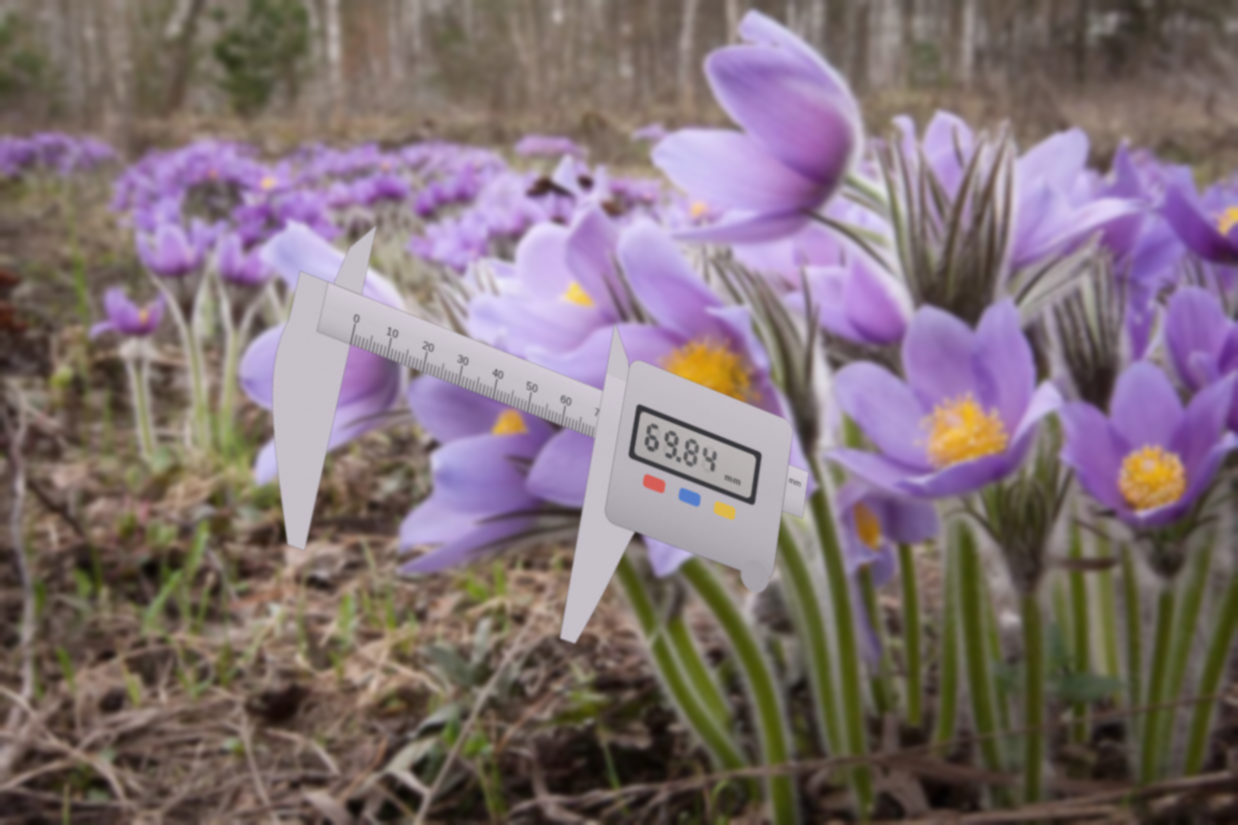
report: 69.84 (mm)
